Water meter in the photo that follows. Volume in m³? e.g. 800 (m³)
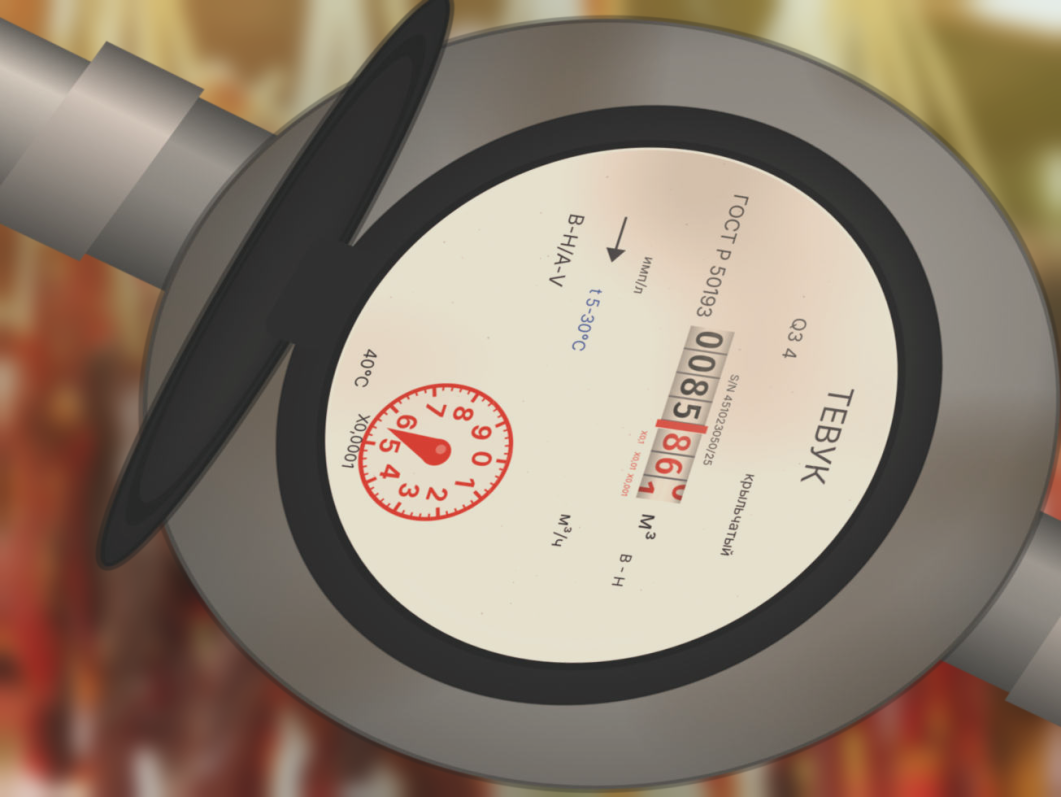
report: 85.8605 (m³)
